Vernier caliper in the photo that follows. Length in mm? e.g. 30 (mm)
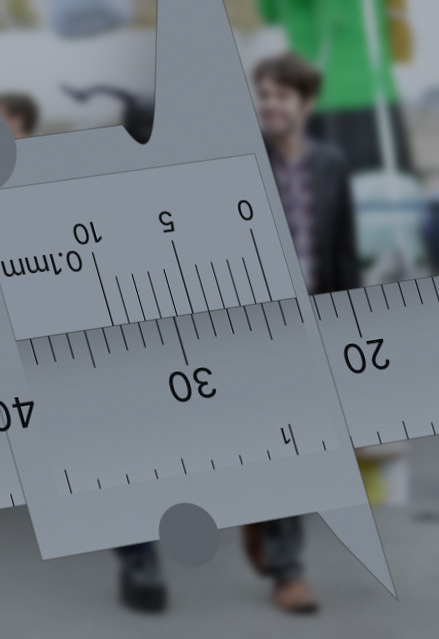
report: 24.4 (mm)
